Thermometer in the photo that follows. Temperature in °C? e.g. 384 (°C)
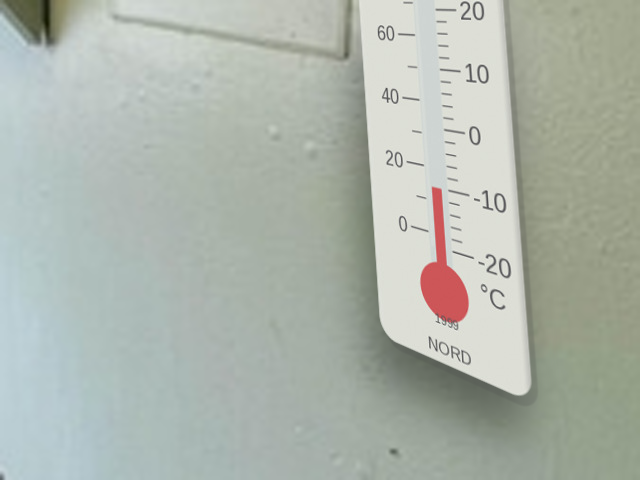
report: -10 (°C)
